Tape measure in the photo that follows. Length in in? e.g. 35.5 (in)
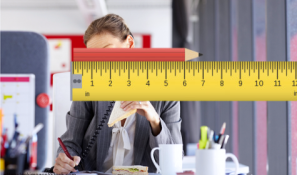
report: 7 (in)
